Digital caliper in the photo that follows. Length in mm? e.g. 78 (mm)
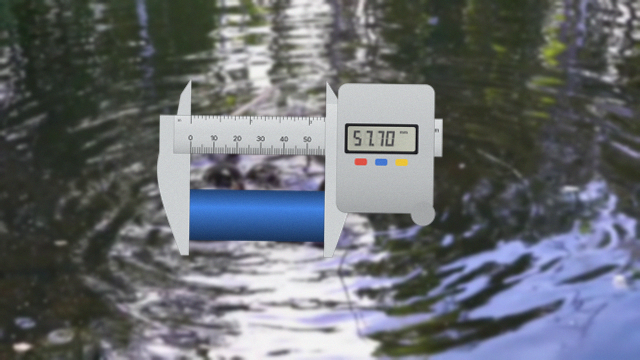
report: 57.70 (mm)
